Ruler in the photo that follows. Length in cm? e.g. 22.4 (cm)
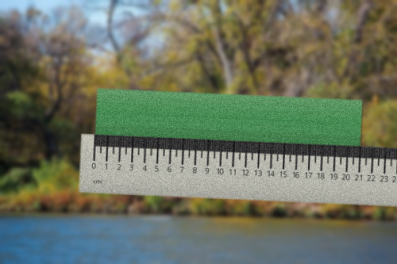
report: 21 (cm)
